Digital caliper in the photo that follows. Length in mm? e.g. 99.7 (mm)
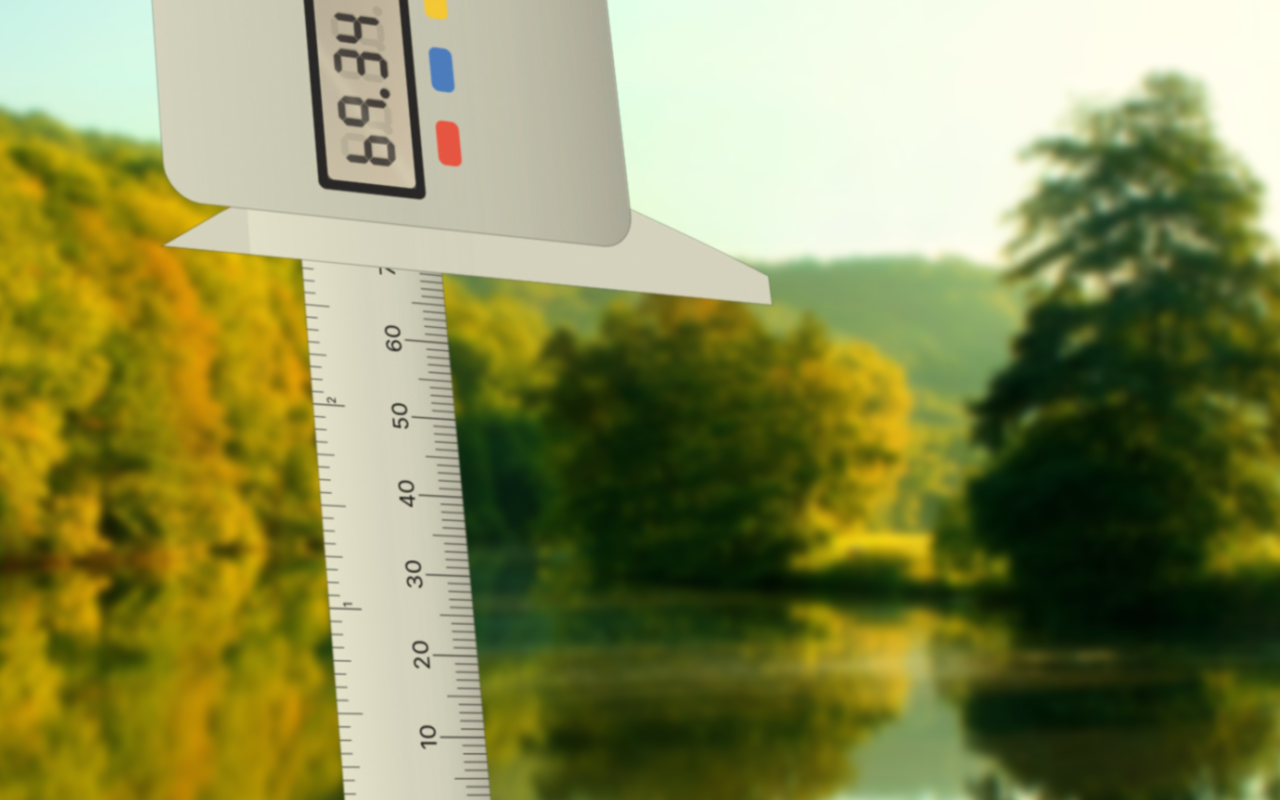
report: 69.34 (mm)
